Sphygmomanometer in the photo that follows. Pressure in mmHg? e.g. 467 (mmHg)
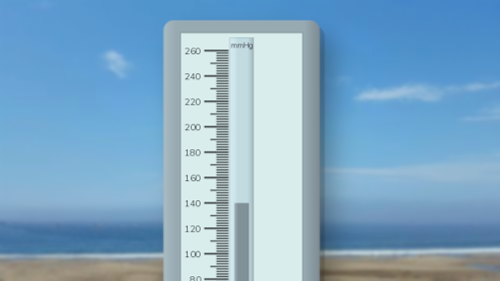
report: 140 (mmHg)
